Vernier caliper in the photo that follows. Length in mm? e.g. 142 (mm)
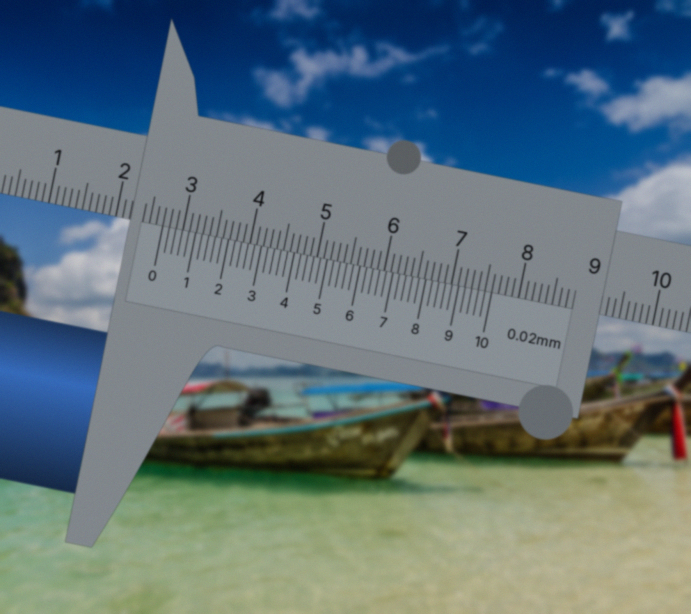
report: 27.0 (mm)
